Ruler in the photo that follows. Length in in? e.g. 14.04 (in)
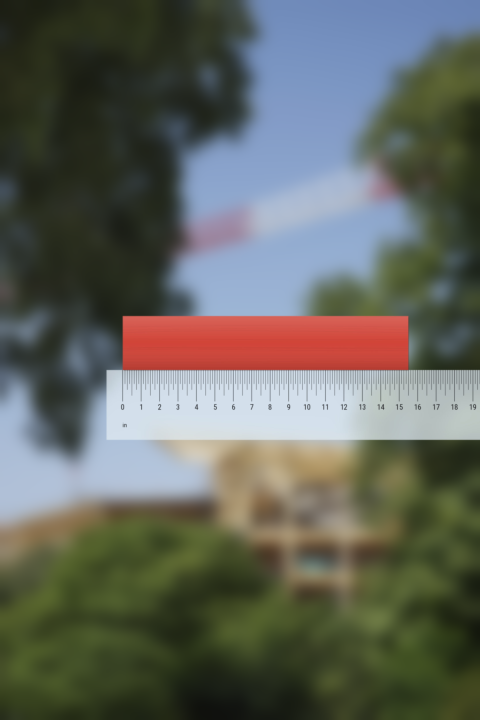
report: 15.5 (in)
